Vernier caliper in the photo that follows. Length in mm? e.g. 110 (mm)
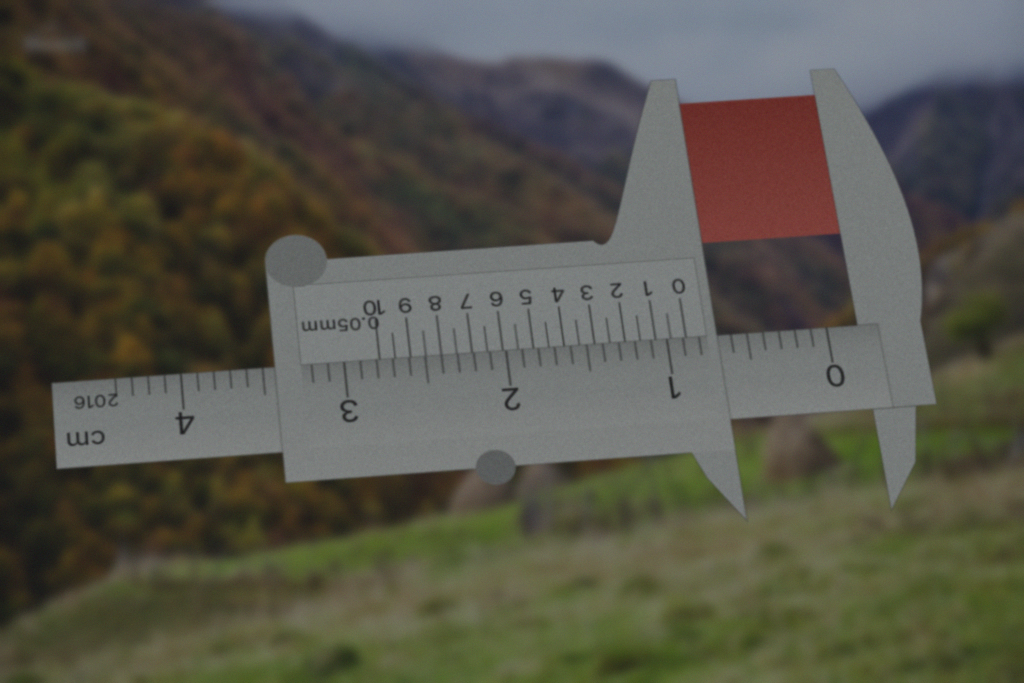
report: 8.8 (mm)
